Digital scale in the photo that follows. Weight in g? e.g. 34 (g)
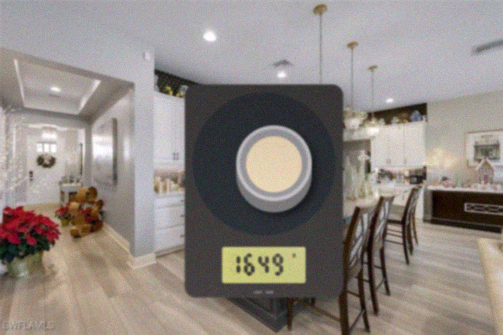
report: 1649 (g)
